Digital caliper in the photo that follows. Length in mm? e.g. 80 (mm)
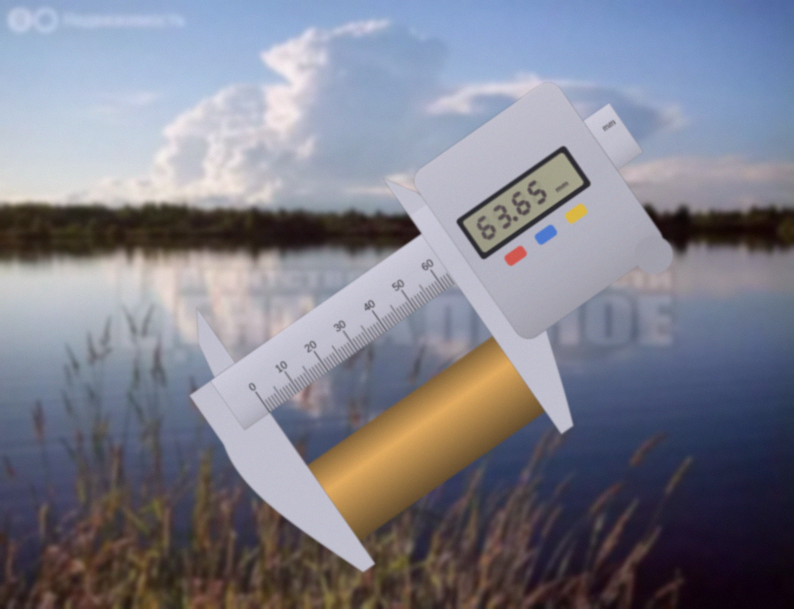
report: 63.65 (mm)
